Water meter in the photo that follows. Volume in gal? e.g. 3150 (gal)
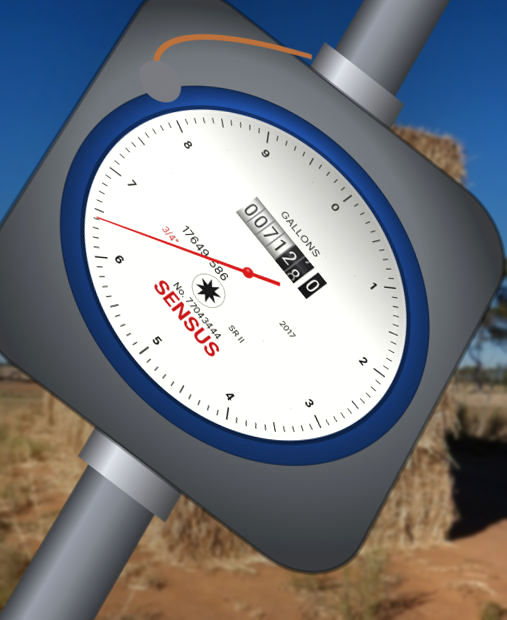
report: 71276.4 (gal)
